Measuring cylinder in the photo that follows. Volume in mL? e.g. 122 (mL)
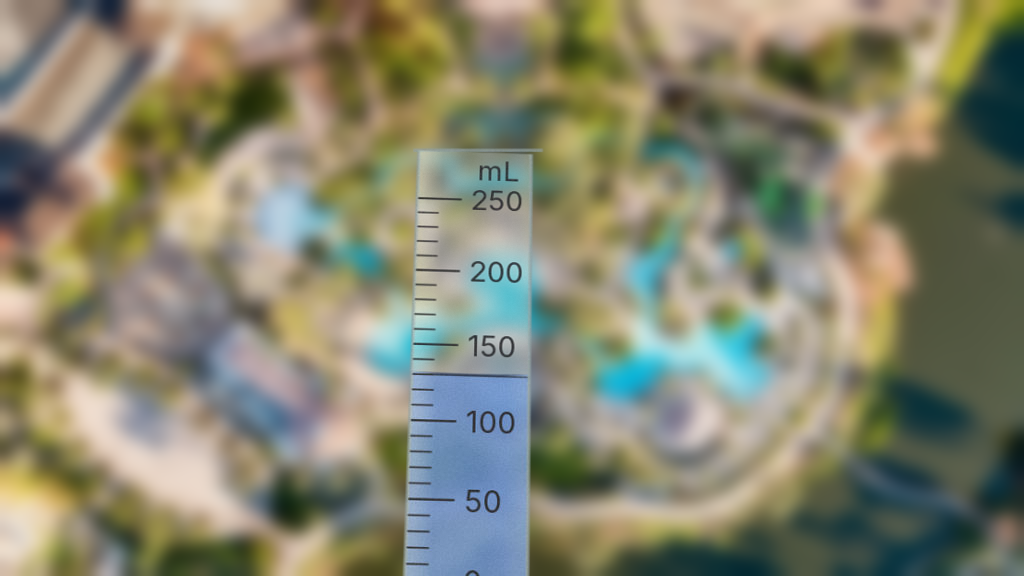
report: 130 (mL)
